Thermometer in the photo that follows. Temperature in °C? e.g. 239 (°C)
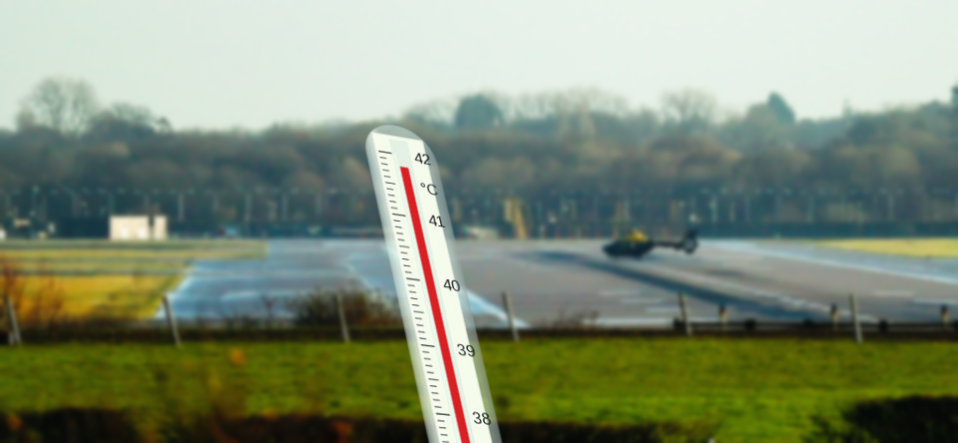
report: 41.8 (°C)
